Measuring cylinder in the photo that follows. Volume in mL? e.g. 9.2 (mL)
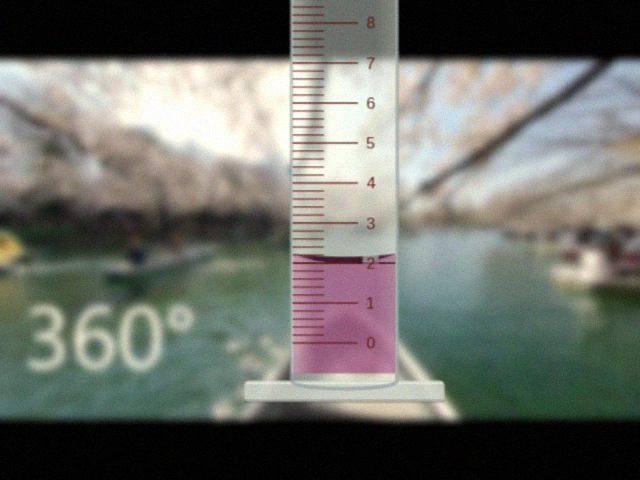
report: 2 (mL)
